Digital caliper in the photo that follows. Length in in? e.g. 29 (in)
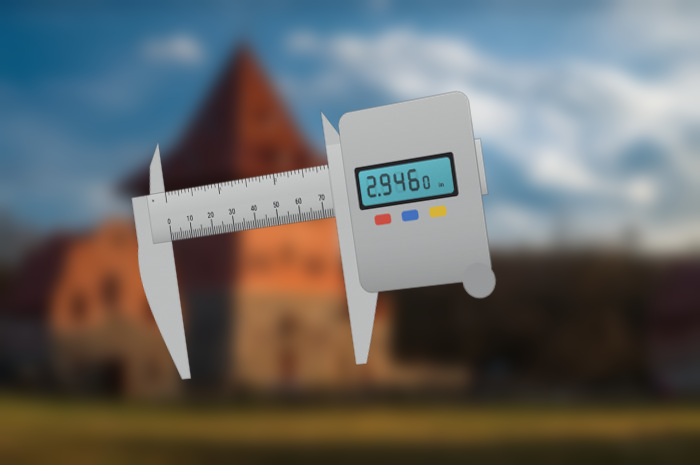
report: 2.9460 (in)
